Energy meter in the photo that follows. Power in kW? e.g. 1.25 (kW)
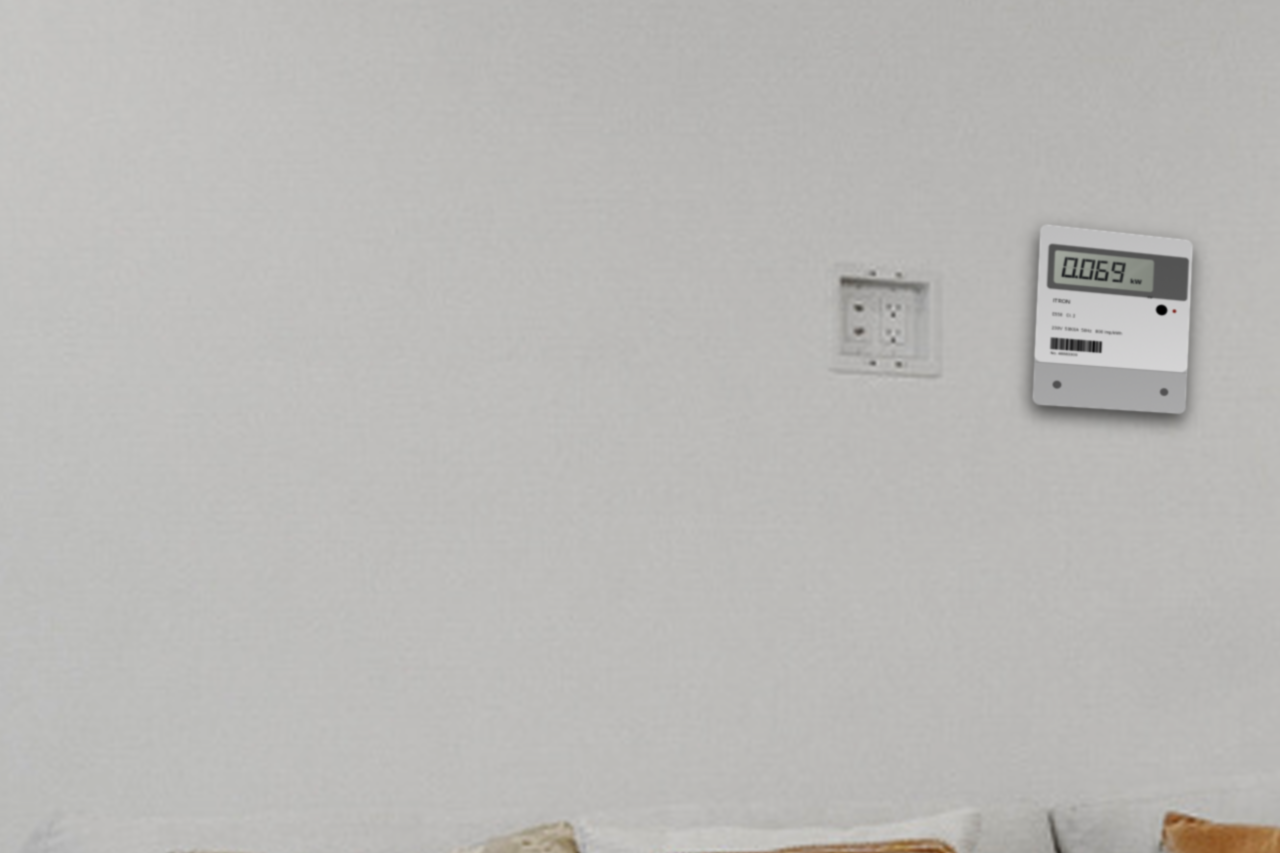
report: 0.069 (kW)
